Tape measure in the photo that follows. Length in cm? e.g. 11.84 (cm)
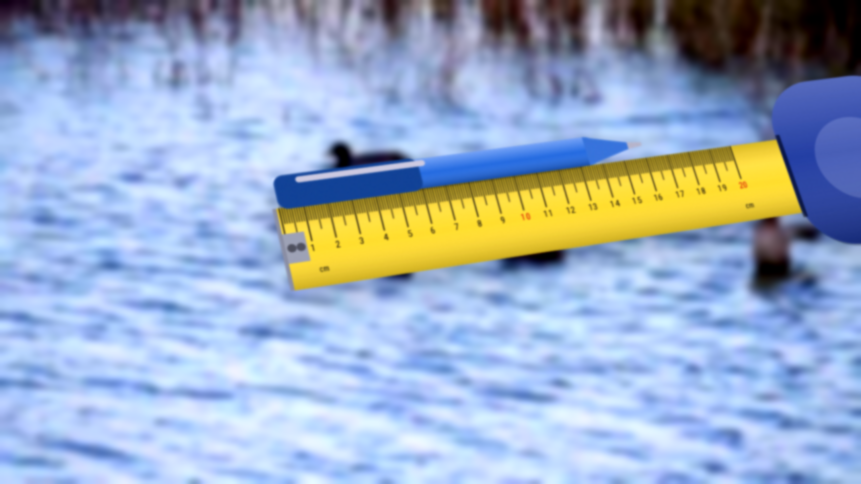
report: 16 (cm)
